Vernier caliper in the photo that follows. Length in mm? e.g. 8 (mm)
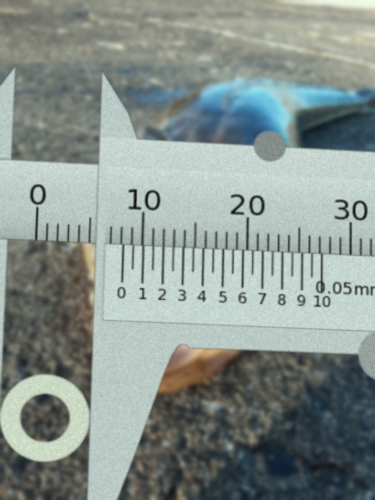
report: 8.2 (mm)
